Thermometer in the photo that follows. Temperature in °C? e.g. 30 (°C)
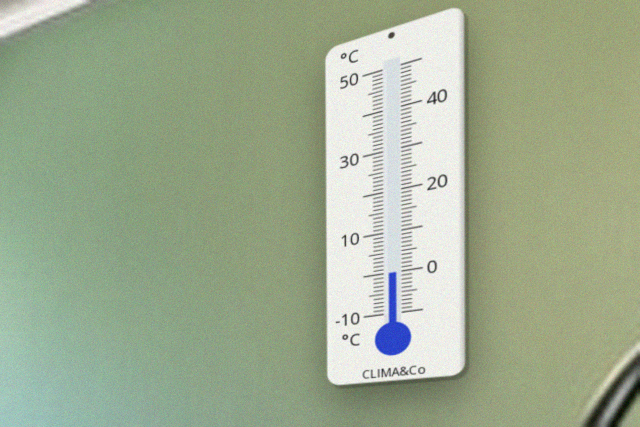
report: 0 (°C)
